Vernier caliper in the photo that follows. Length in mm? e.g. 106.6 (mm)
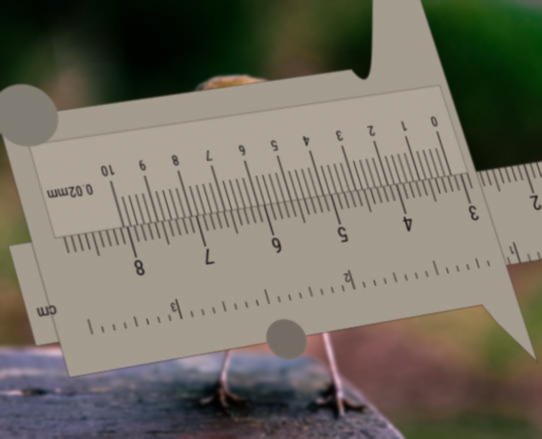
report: 31.5 (mm)
